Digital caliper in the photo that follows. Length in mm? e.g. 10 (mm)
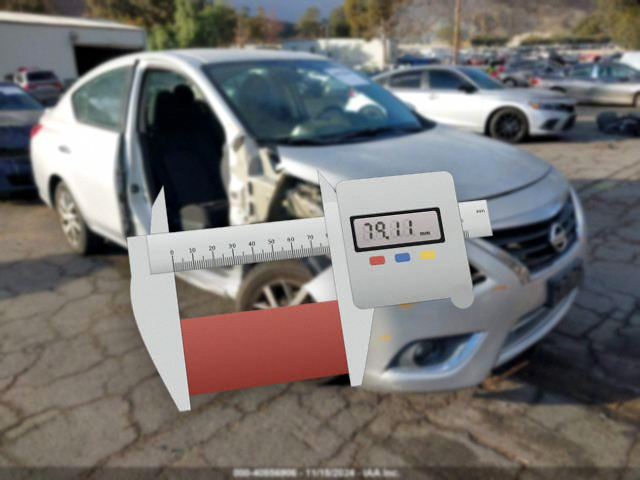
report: 79.11 (mm)
